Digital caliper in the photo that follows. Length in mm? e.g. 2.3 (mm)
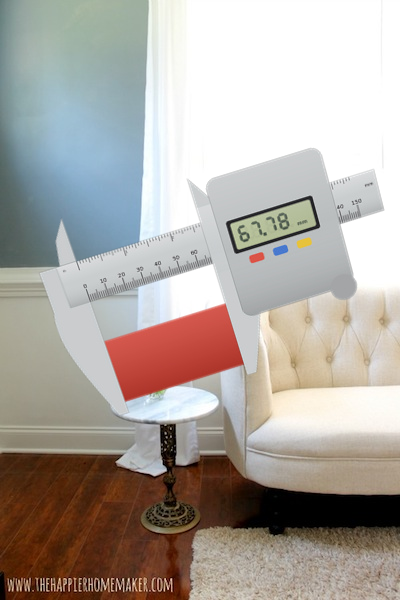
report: 67.78 (mm)
